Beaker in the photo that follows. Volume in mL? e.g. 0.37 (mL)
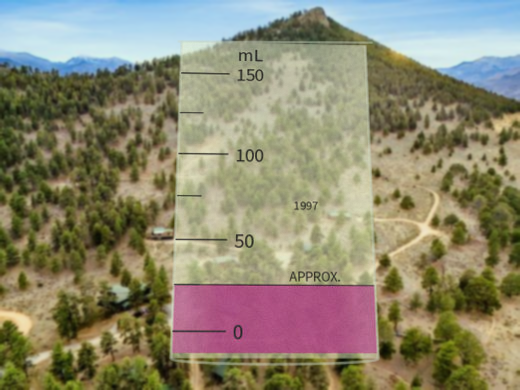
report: 25 (mL)
